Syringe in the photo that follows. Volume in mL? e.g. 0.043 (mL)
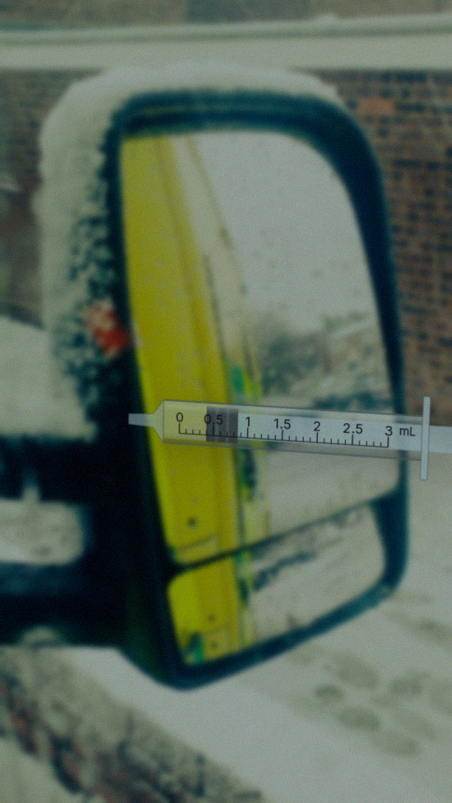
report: 0.4 (mL)
